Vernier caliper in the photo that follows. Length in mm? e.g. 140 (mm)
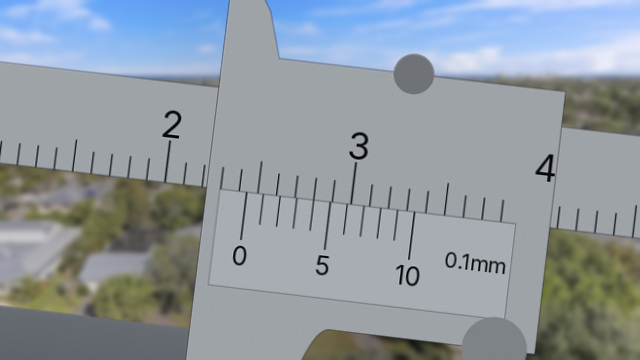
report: 24.4 (mm)
